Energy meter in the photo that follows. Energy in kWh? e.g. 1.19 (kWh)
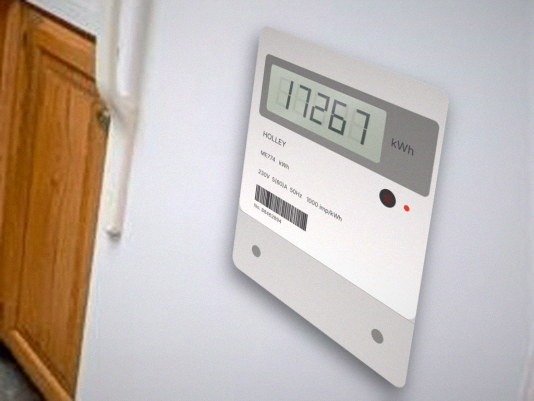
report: 17267 (kWh)
